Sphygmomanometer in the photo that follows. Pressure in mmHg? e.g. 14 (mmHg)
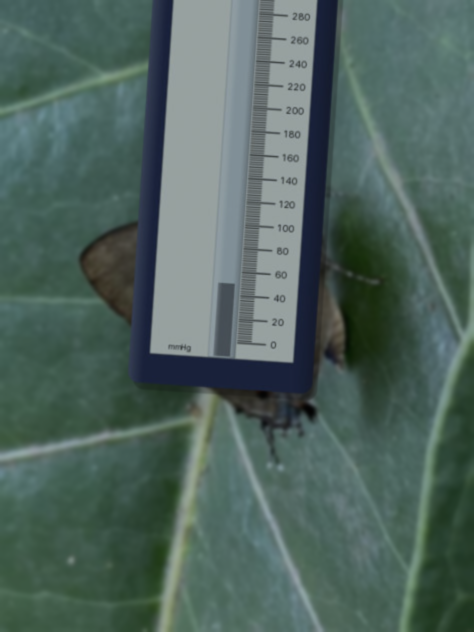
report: 50 (mmHg)
